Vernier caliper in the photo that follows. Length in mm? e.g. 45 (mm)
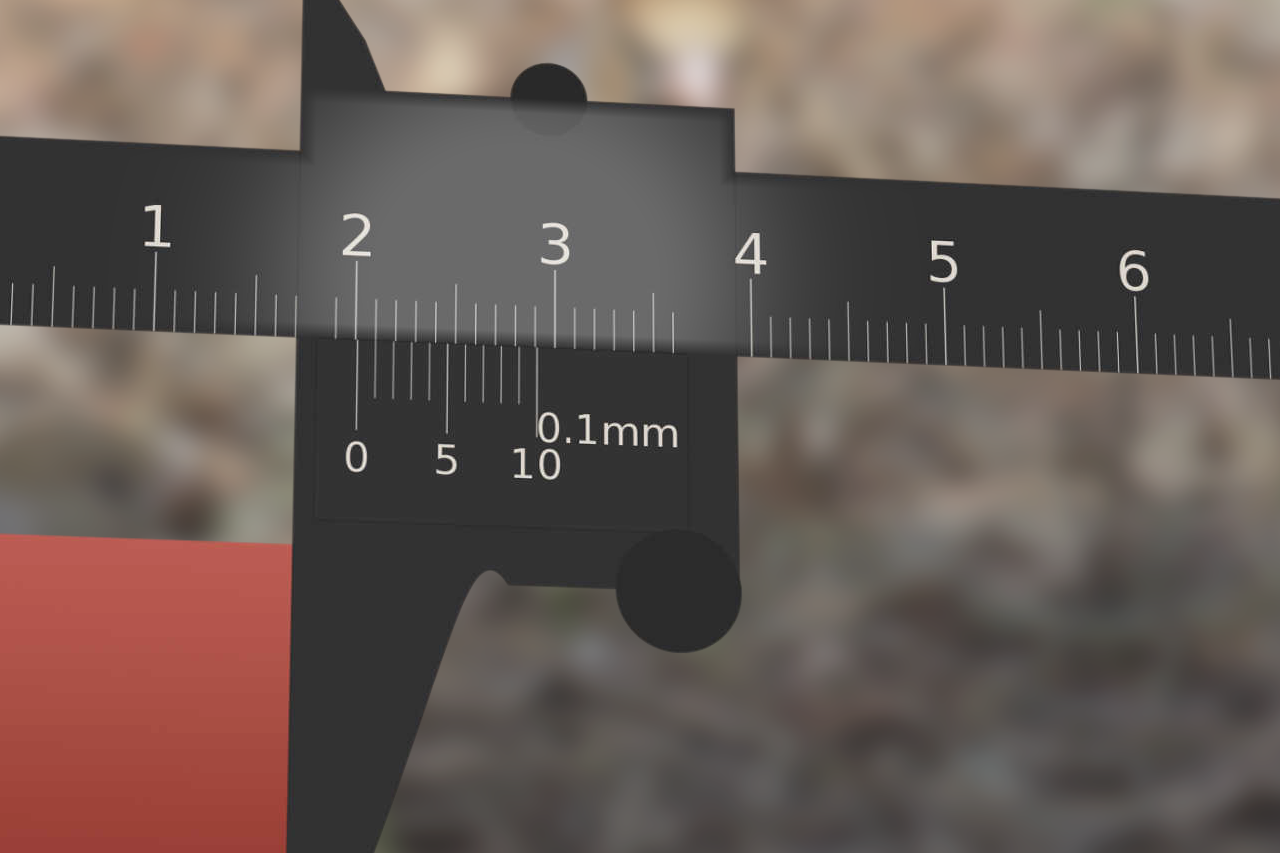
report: 20.1 (mm)
